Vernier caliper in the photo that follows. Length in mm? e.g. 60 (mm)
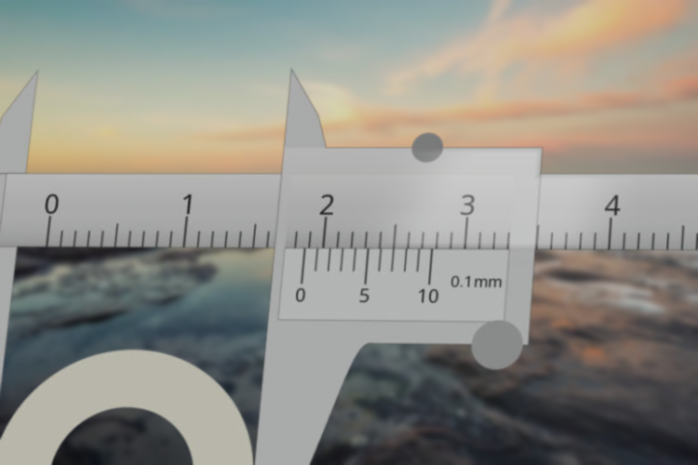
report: 18.7 (mm)
